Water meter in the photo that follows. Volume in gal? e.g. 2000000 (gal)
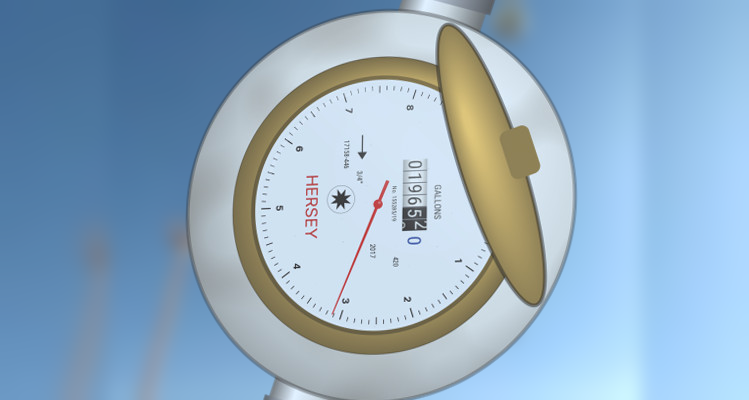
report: 196523.1 (gal)
